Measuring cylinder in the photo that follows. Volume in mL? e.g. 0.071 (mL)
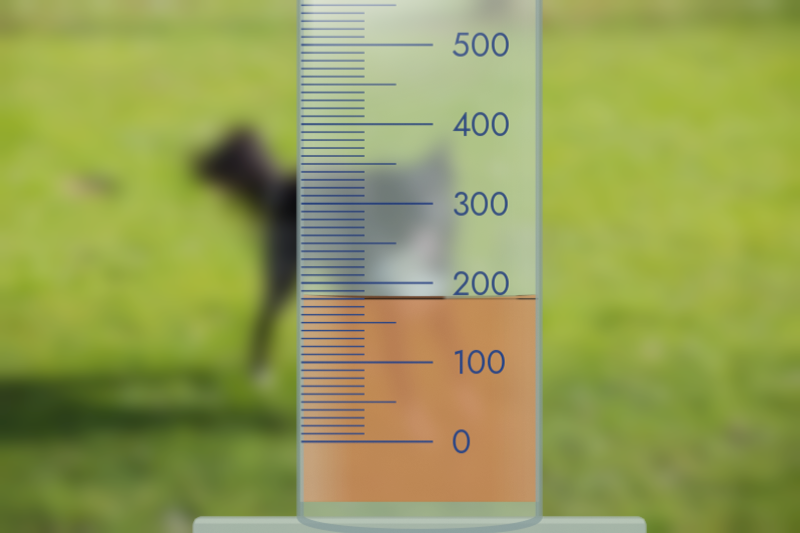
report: 180 (mL)
